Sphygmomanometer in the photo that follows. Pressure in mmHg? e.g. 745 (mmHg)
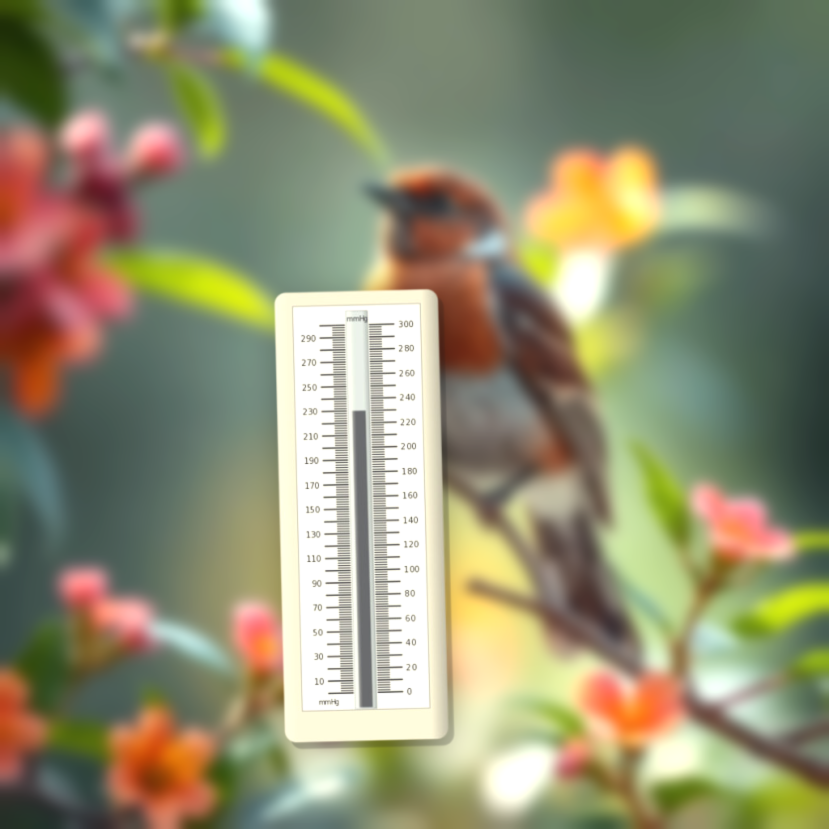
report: 230 (mmHg)
